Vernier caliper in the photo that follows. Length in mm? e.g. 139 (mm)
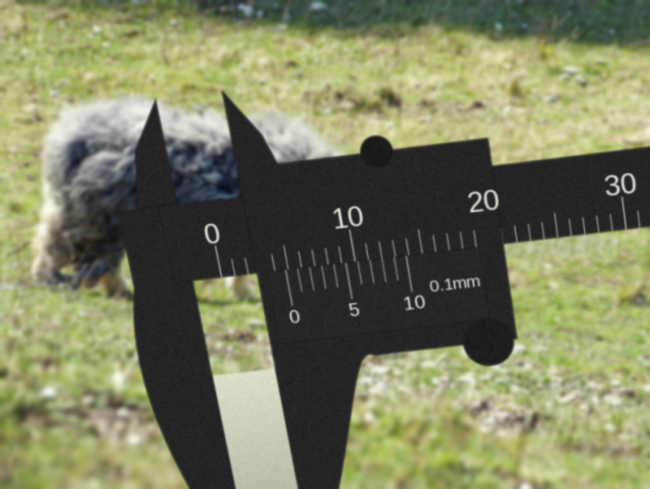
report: 4.8 (mm)
